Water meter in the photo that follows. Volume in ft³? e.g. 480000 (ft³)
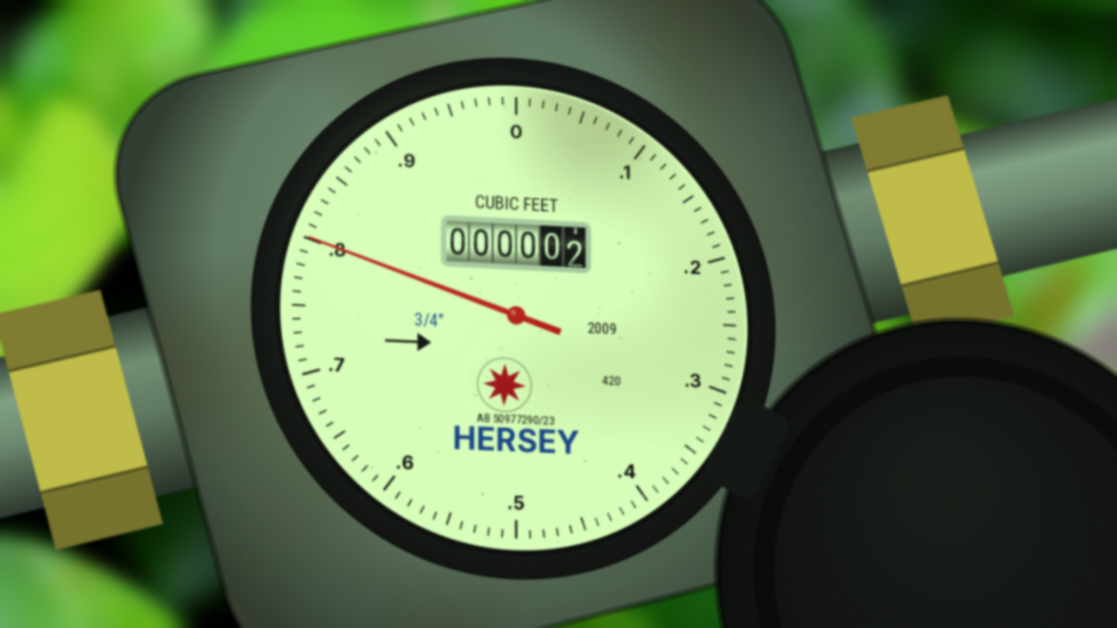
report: 1.80 (ft³)
